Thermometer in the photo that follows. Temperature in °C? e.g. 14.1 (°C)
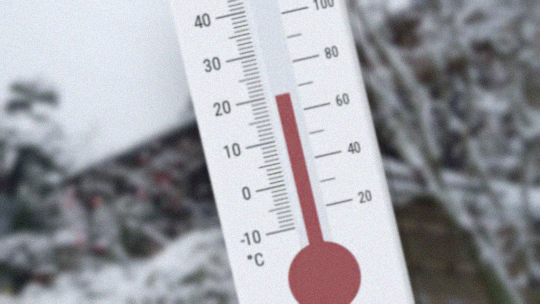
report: 20 (°C)
